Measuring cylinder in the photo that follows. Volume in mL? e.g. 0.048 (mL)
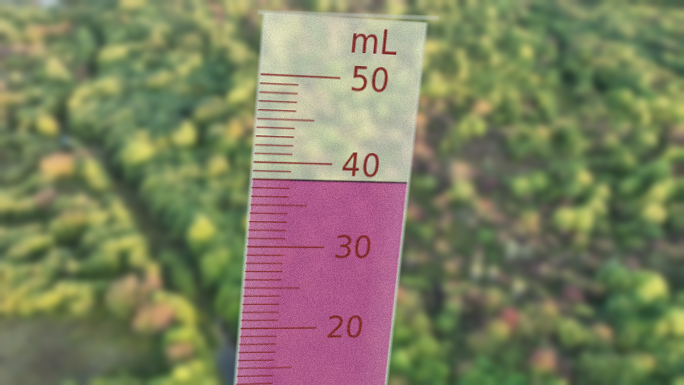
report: 38 (mL)
